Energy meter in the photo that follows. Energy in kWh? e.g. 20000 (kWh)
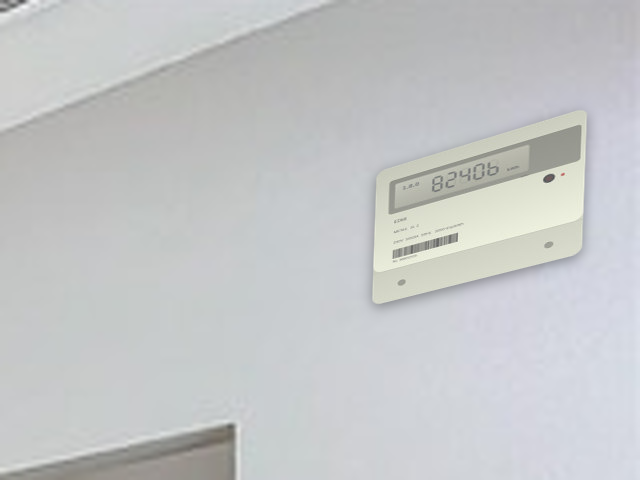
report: 82406 (kWh)
